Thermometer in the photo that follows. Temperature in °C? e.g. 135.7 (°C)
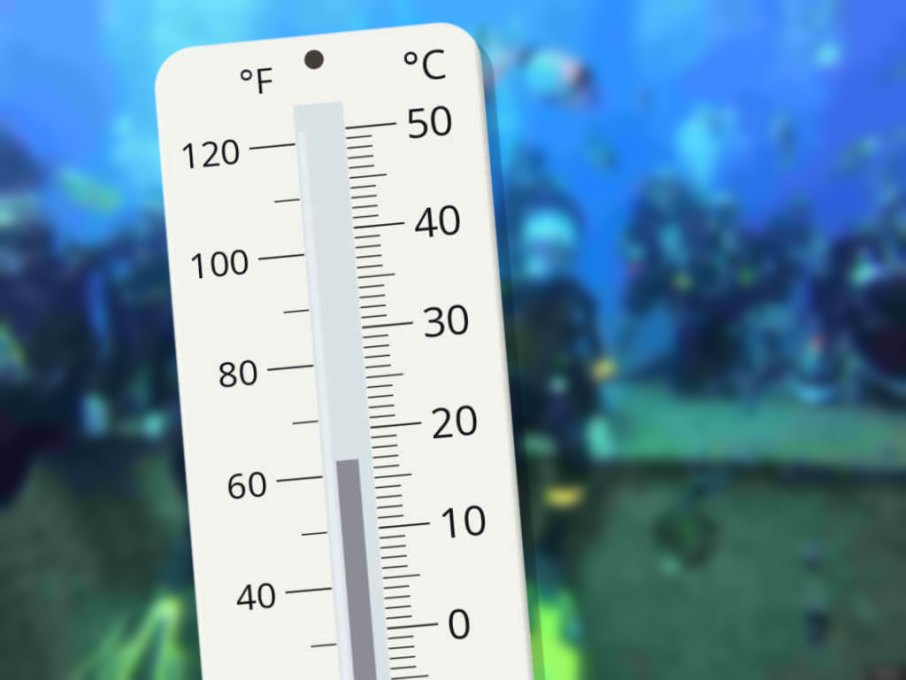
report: 17 (°C)
